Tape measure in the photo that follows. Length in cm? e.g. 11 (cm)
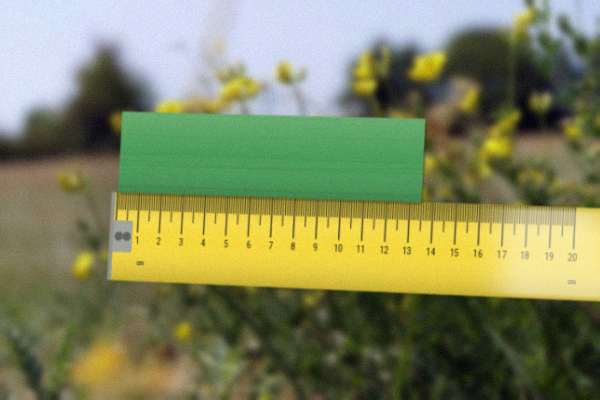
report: 13.5 (cm)
